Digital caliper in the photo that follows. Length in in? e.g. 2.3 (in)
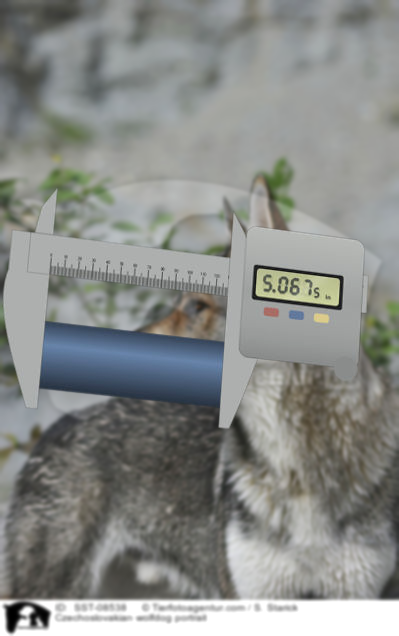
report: 5.0675 (in)
